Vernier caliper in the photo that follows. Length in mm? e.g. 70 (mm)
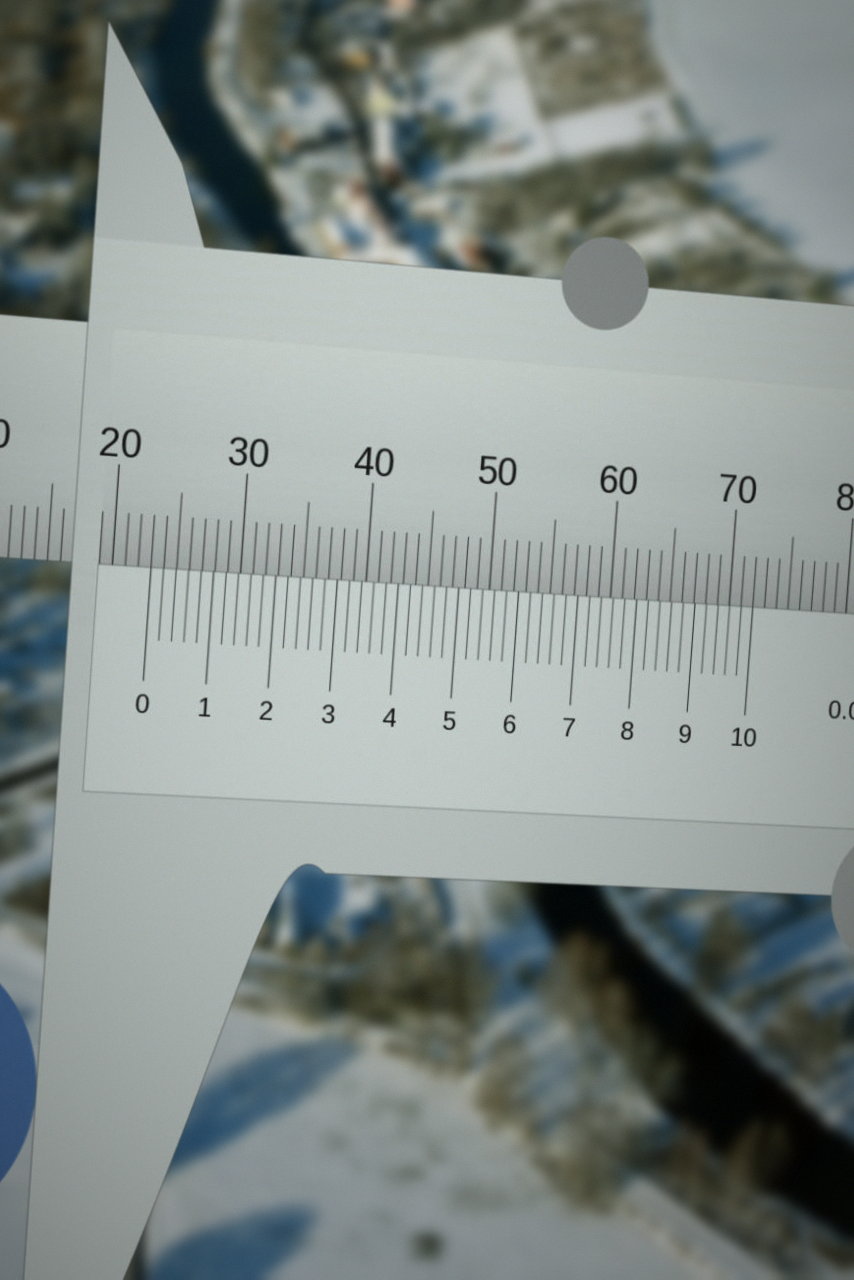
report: 23.0 (mm)
